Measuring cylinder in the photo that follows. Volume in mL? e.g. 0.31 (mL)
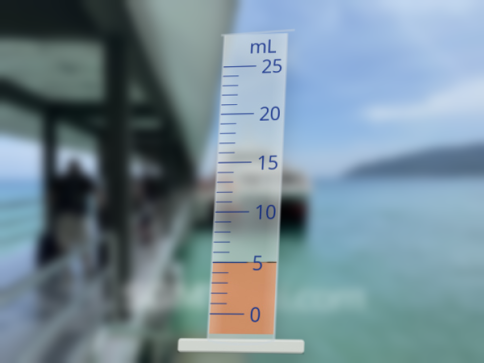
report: 5 (mL)
